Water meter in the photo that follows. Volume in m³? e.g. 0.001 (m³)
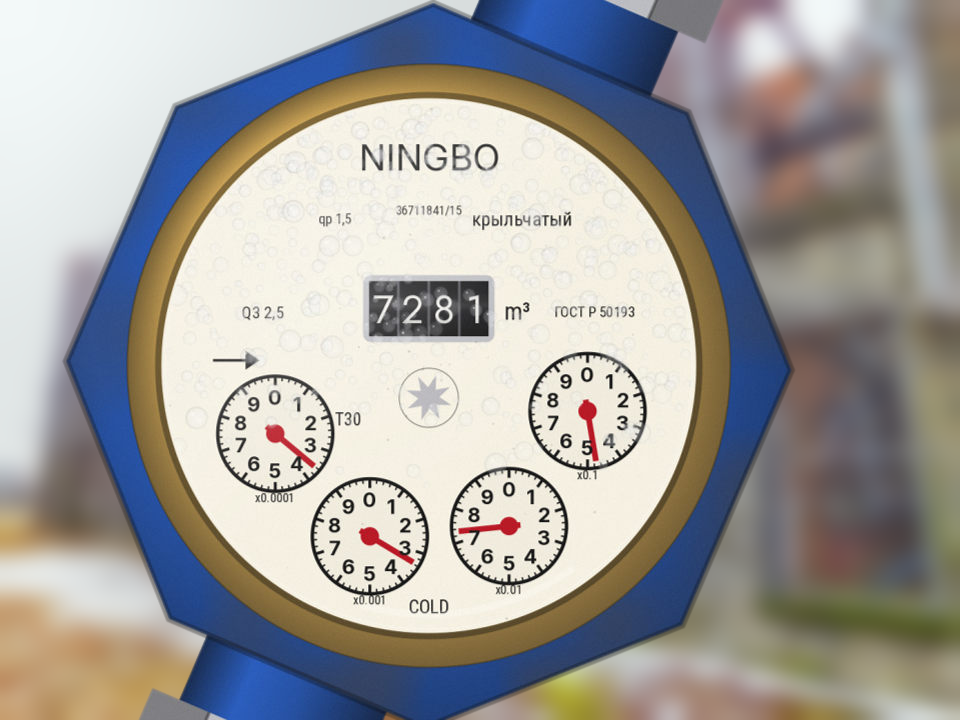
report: 7281.4733 (m³)
